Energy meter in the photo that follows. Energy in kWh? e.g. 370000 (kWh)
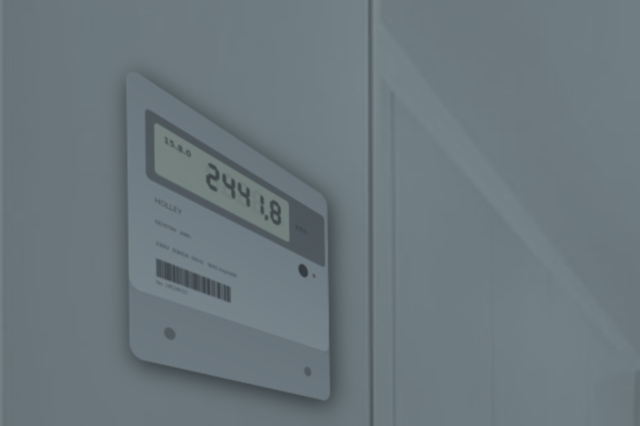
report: 2441.8 (kWh)
